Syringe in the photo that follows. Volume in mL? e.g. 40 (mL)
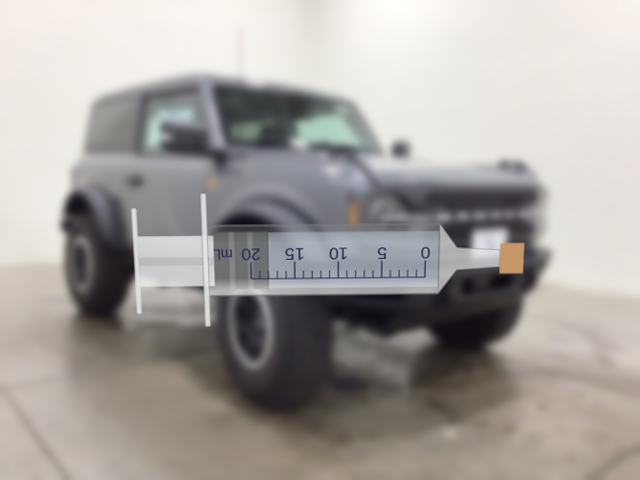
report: 18 (mL)
